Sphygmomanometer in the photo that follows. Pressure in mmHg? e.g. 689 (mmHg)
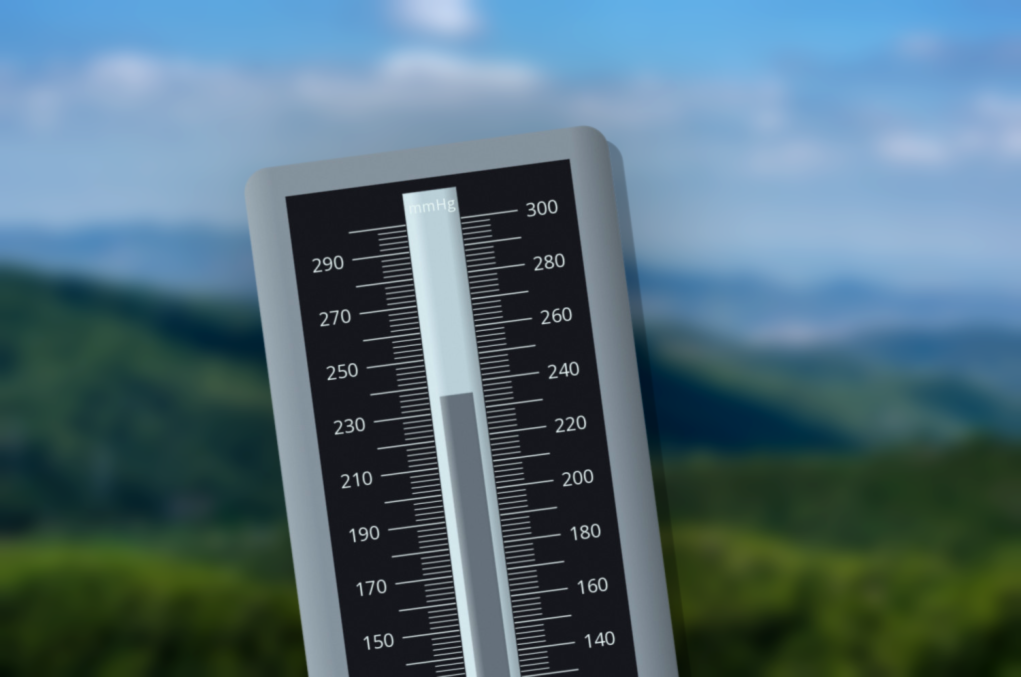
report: 236 (mmHg)
